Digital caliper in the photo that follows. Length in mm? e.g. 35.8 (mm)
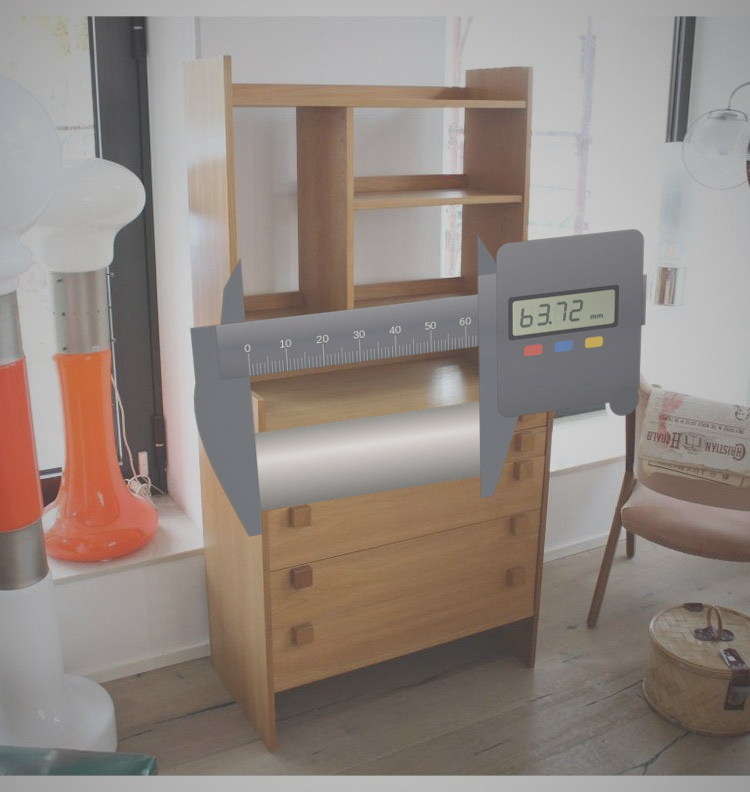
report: 63.72 (mm)
